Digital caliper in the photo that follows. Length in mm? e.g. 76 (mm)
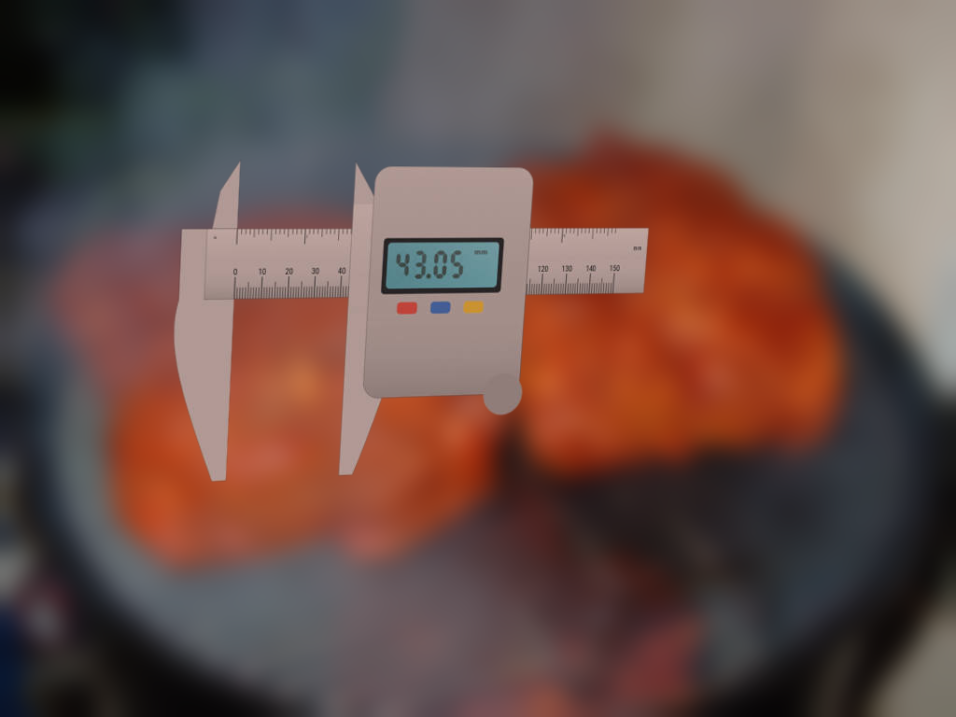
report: 43.05 (mm)
